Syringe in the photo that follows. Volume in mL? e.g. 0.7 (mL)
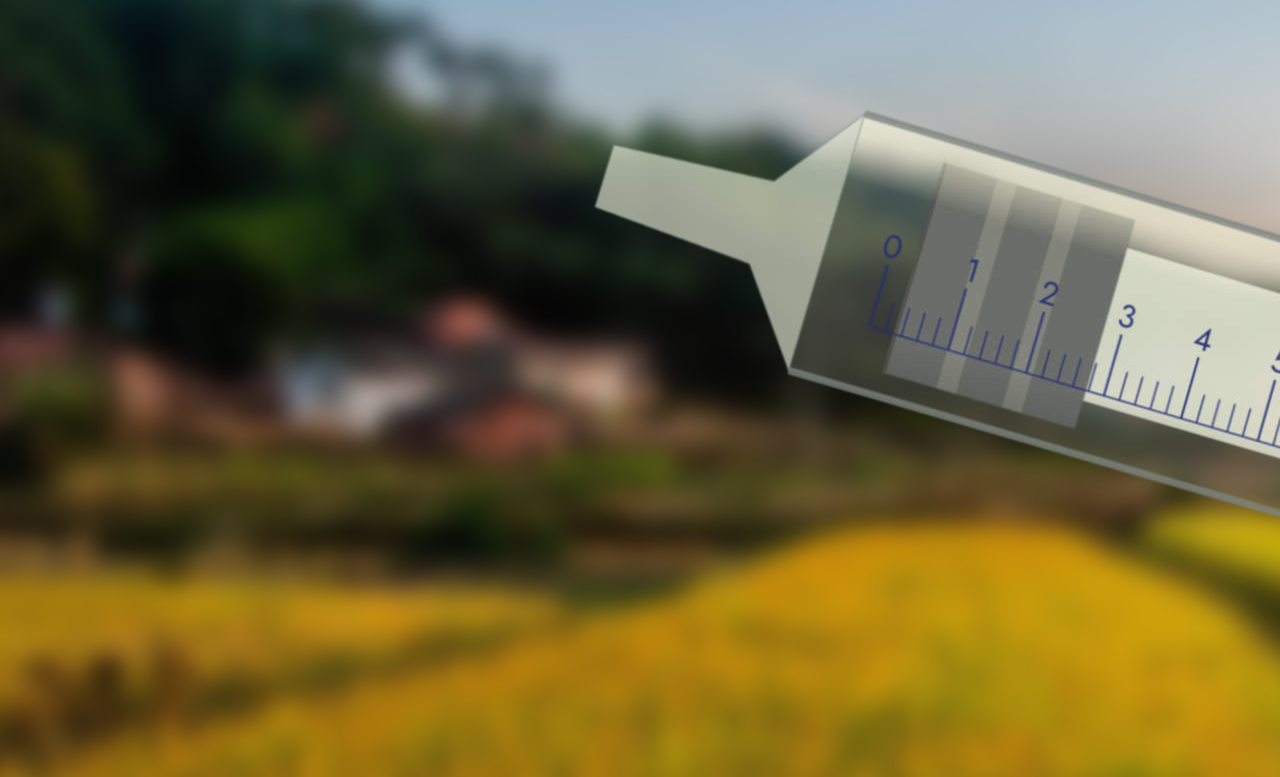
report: 0.3 (mL)
